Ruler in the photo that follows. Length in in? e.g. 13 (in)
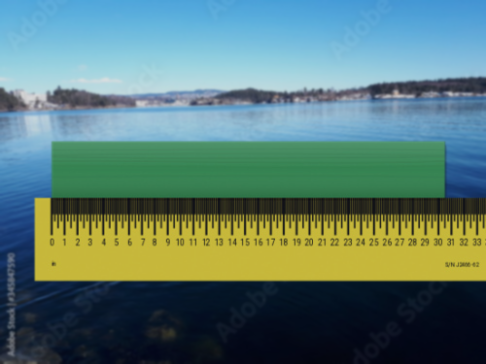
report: 30.5 (in)
